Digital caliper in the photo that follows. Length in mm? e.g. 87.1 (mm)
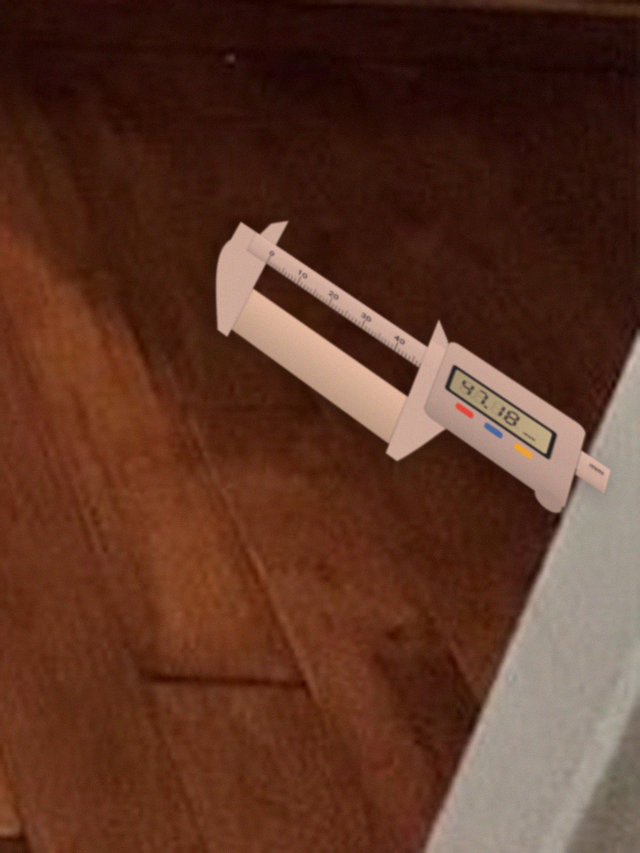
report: 47.18 (mm)
